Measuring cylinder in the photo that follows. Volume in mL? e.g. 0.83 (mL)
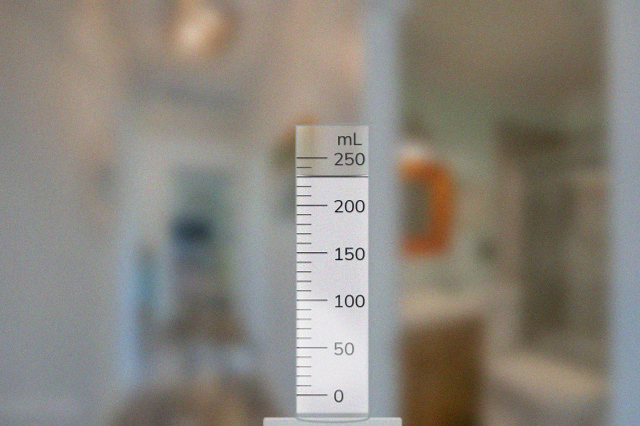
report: 230 (mL)
